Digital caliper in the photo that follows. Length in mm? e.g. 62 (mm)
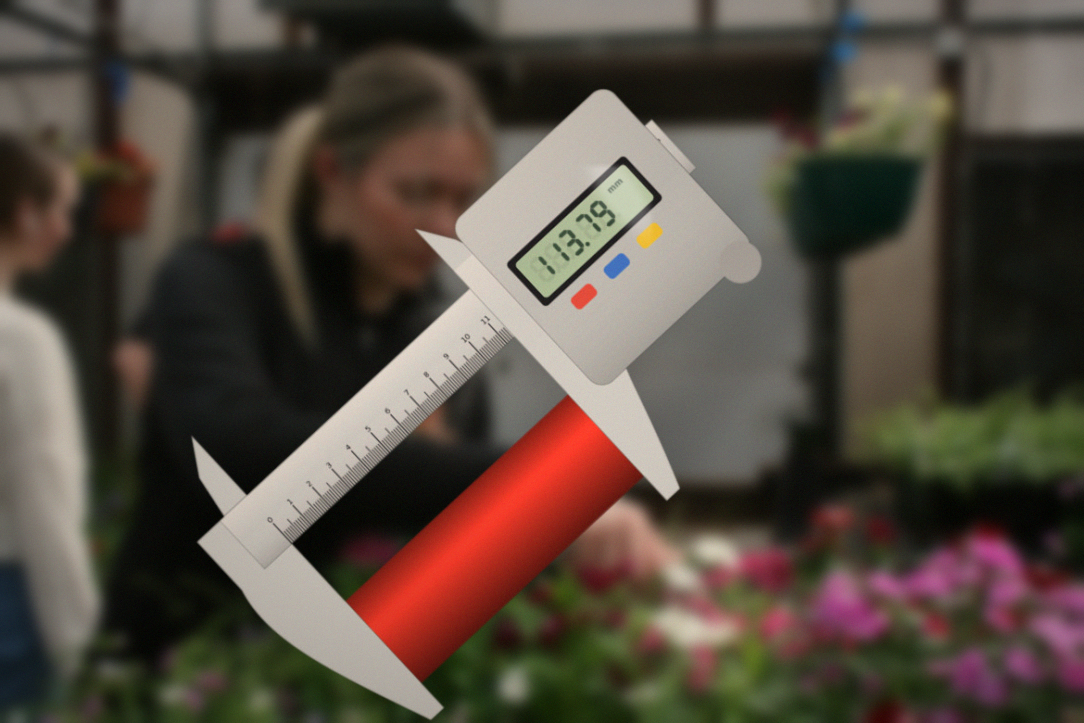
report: 113.79 (mm)
